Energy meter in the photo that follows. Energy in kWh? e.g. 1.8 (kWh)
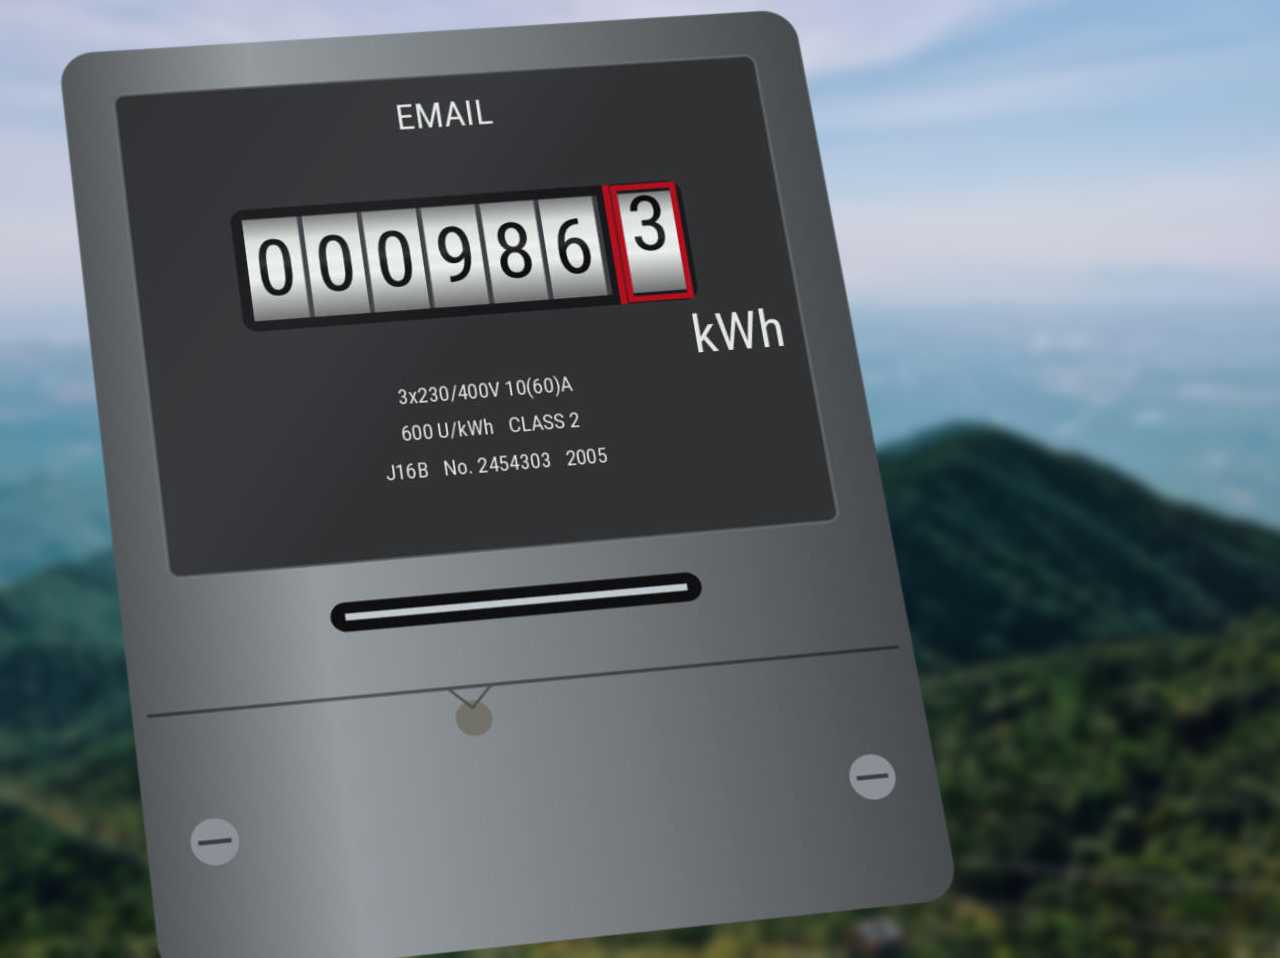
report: 986.3 (kWh)
